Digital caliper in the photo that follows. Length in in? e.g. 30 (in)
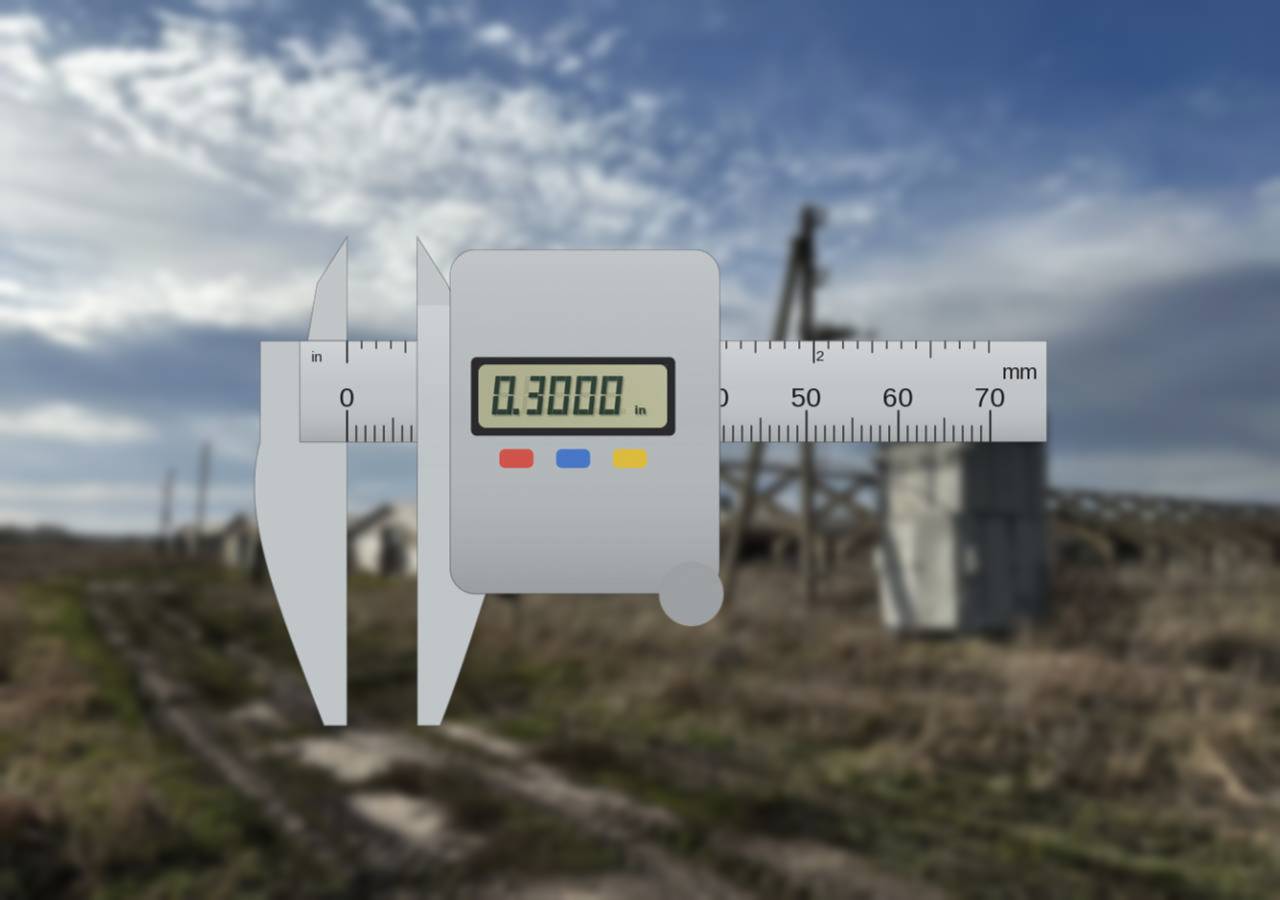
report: 0.3000 (in)
